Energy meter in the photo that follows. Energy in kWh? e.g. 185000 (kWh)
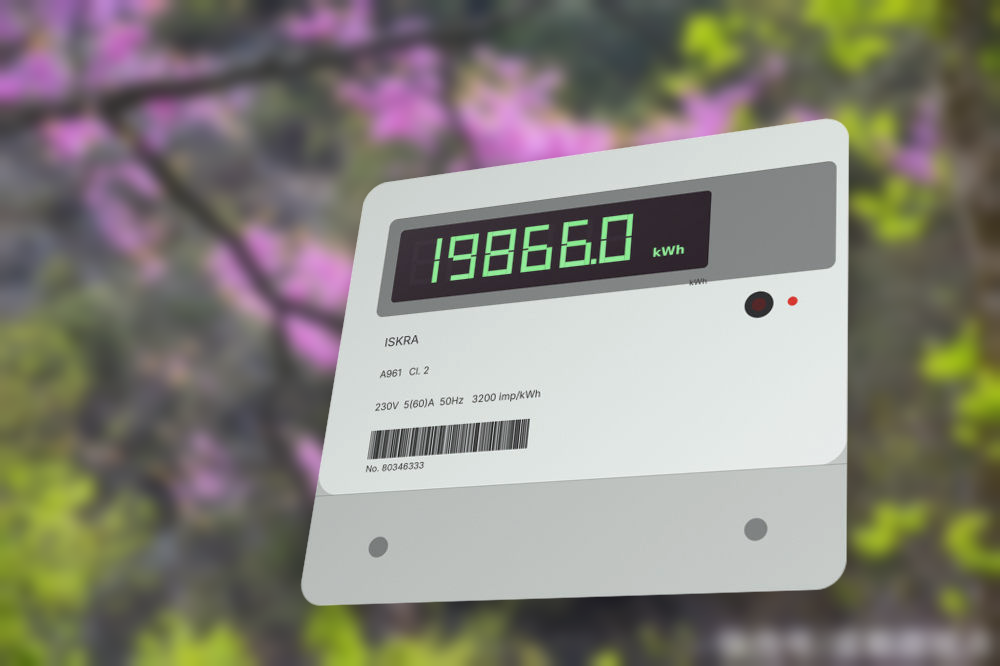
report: 19866.0 (kWh)
